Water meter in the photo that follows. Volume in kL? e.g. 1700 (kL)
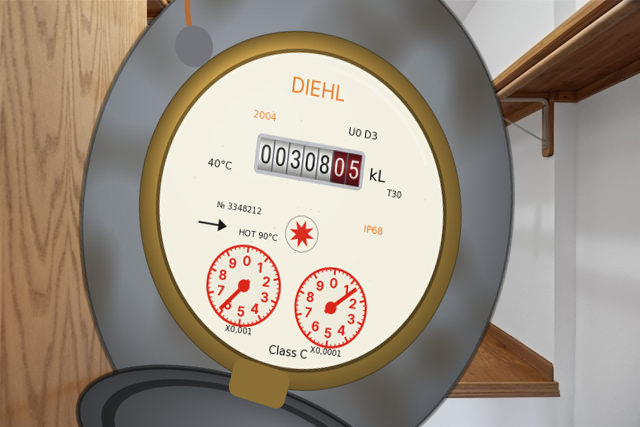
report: 308.0561 (kL)
